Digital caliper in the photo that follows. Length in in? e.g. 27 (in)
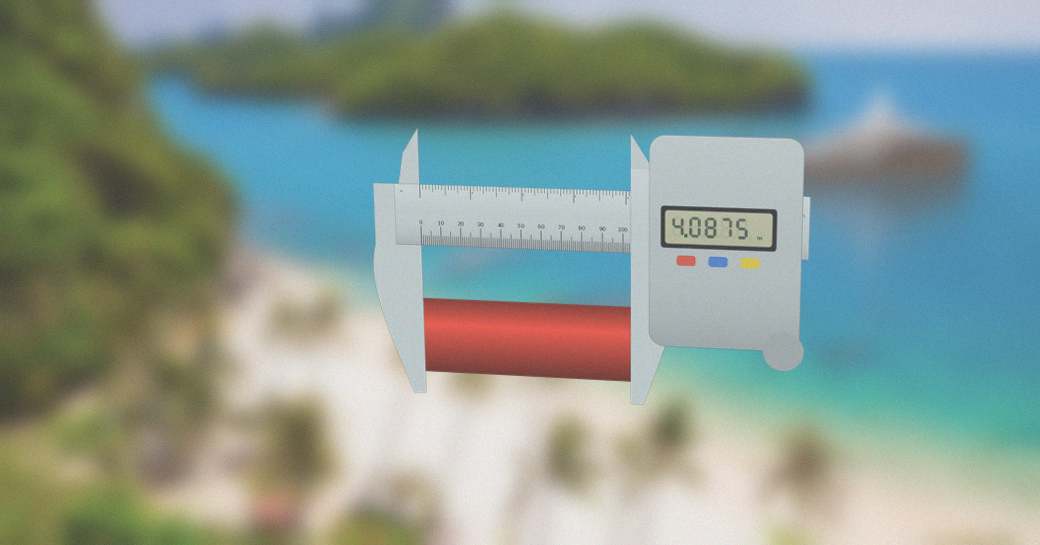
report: 4.0875 (in)
